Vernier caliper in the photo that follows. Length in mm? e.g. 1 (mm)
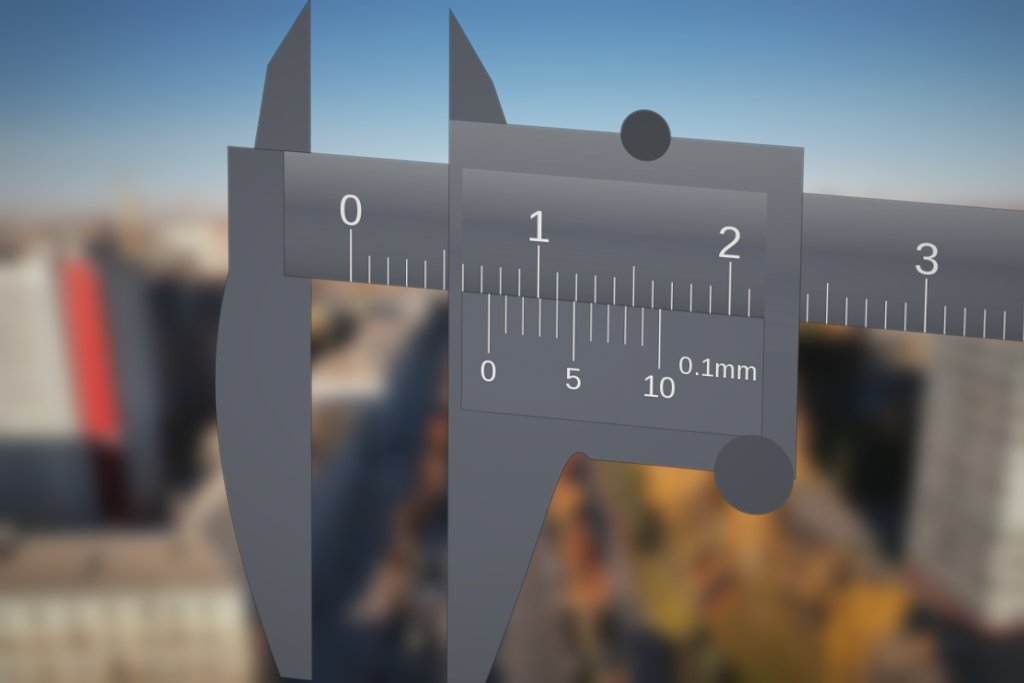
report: 7.4 (mm)
